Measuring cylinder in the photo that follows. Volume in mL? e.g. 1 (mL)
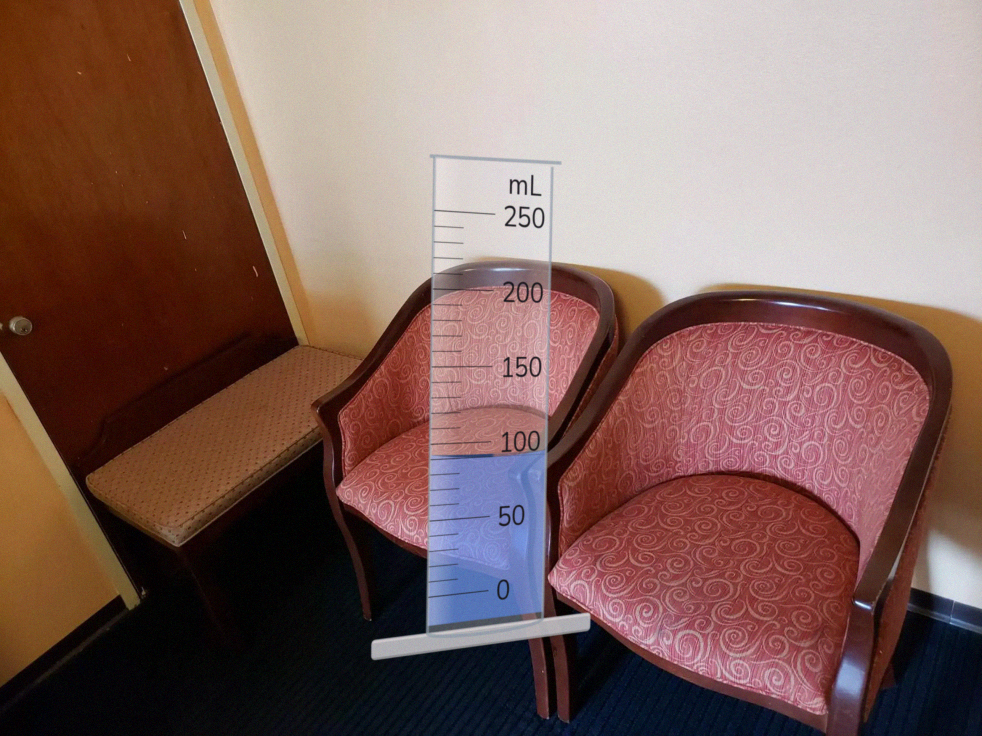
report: 90 (mL)
